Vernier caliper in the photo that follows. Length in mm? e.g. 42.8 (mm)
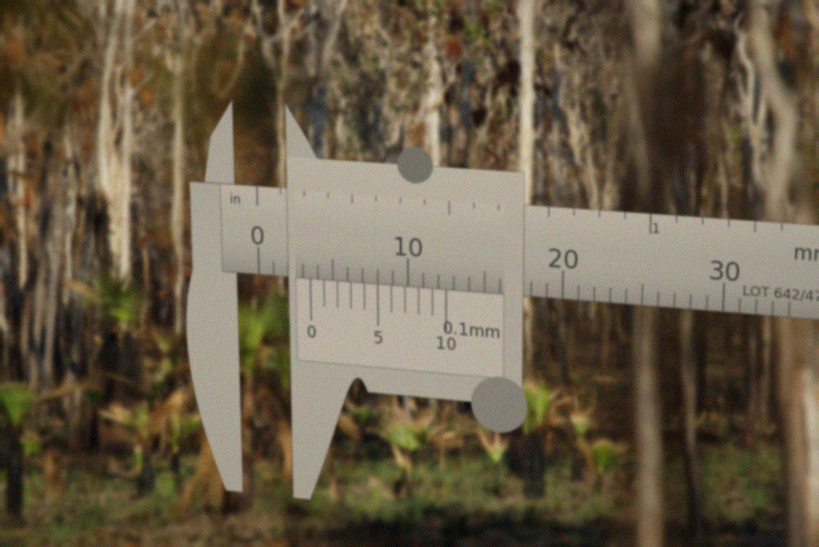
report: 3.5 (mm)
